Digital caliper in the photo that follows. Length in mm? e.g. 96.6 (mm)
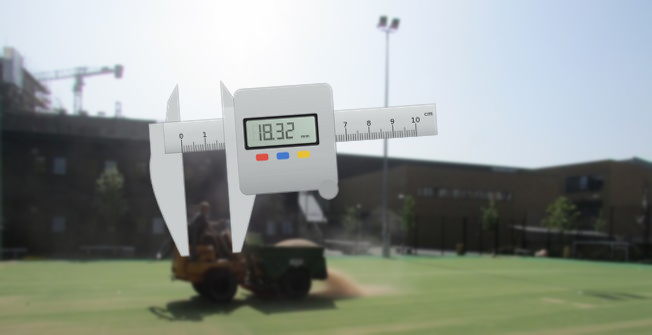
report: 18.32 (mm)
